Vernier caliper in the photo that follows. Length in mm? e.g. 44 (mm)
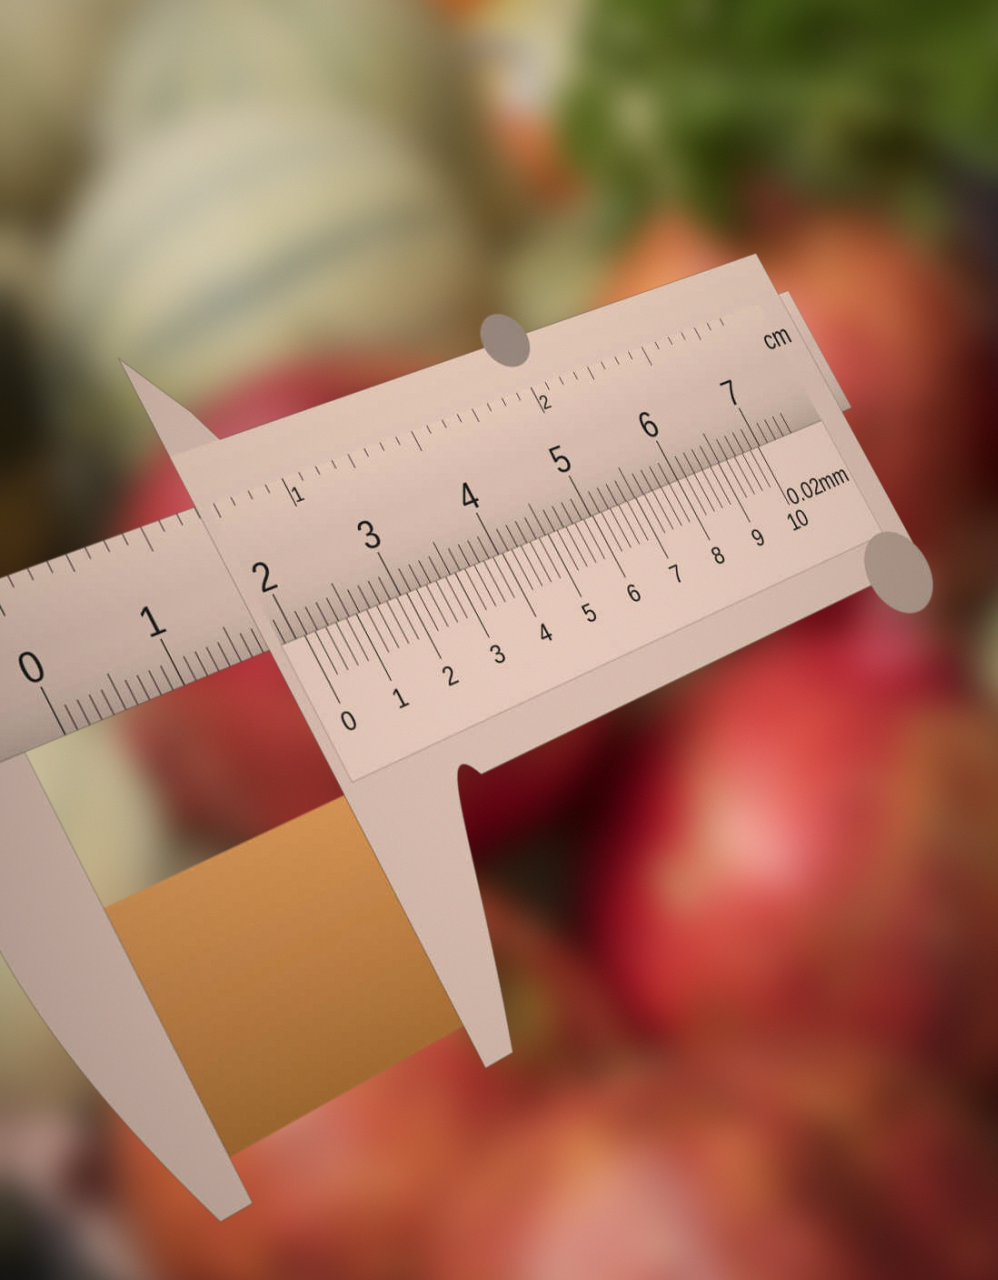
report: 20.8 (mm)
